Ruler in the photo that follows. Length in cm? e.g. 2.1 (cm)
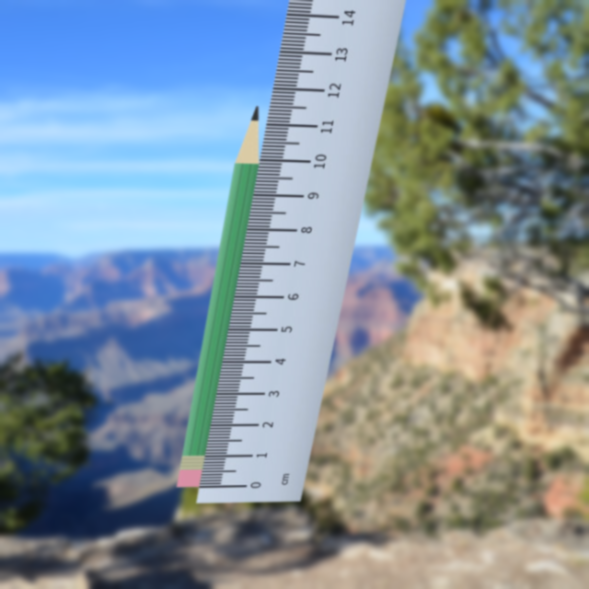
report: 11.5 (cm)
